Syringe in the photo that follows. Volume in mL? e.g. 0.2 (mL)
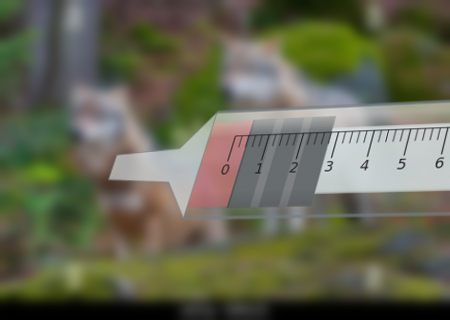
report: 0.4 (mL)
